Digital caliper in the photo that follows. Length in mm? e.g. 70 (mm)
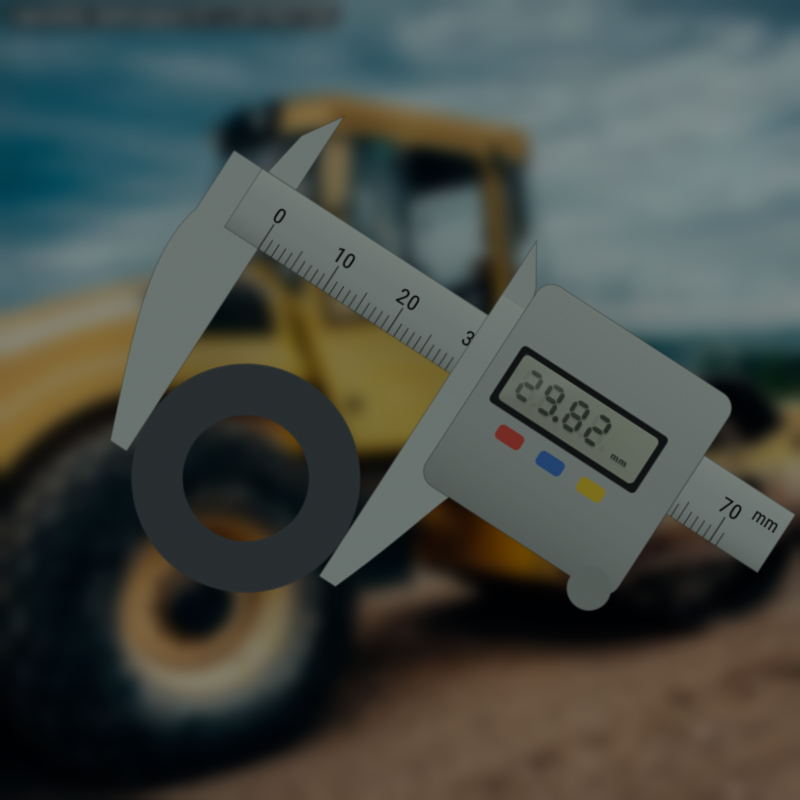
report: 29.82 (mm)
